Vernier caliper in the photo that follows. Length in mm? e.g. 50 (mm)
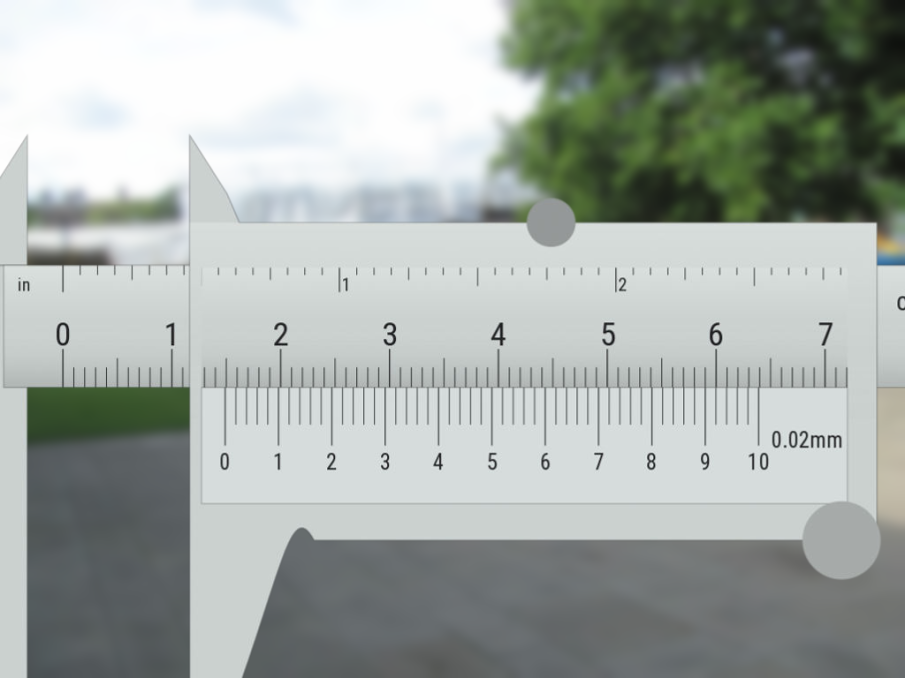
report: 14.9 (mm)
